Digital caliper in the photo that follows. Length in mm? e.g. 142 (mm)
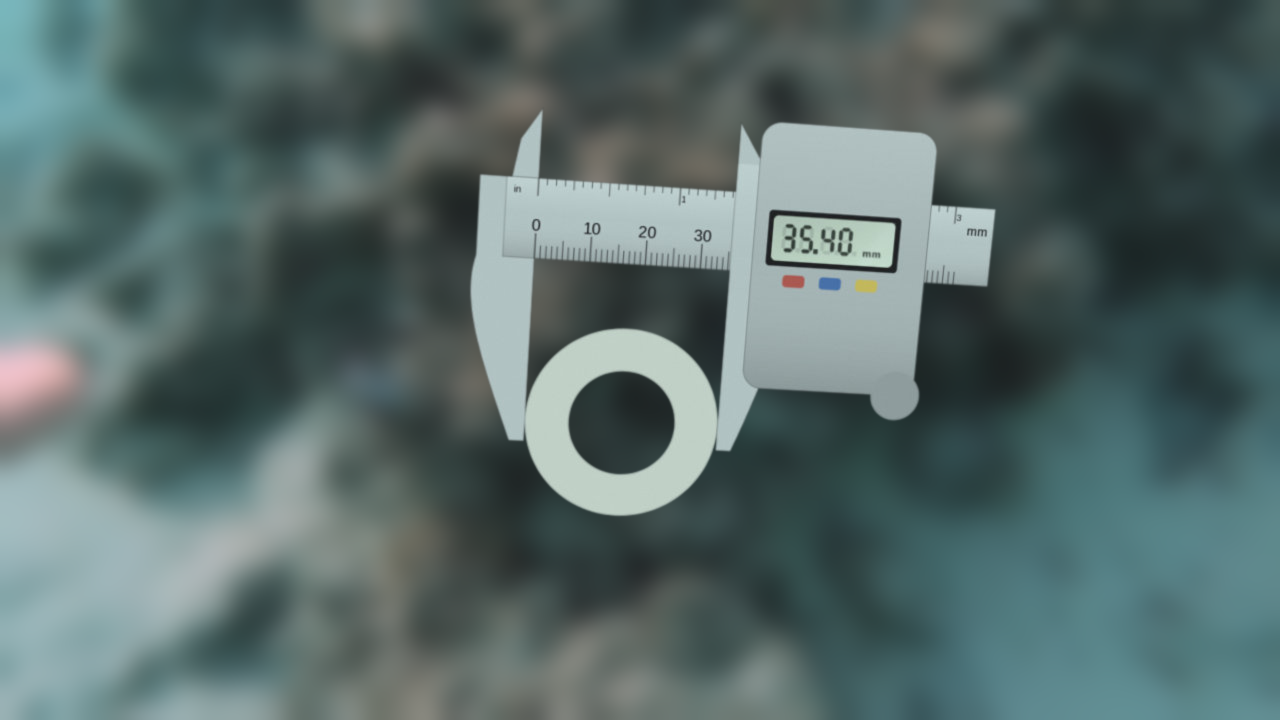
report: 35.40 (mm)
